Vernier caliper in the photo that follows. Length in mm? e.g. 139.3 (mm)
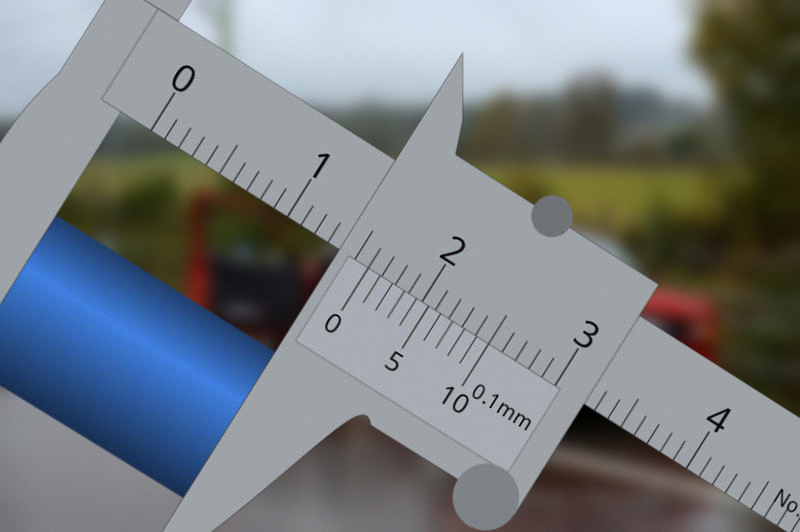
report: 16.0 (mm)
